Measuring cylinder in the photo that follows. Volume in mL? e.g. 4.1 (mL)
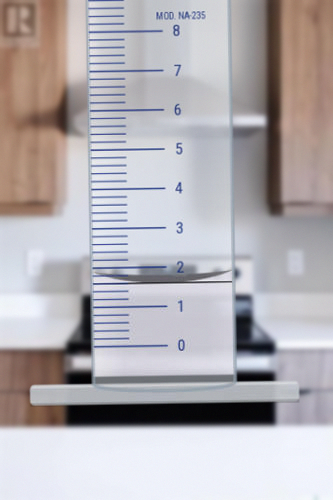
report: 1.6 (mL)
